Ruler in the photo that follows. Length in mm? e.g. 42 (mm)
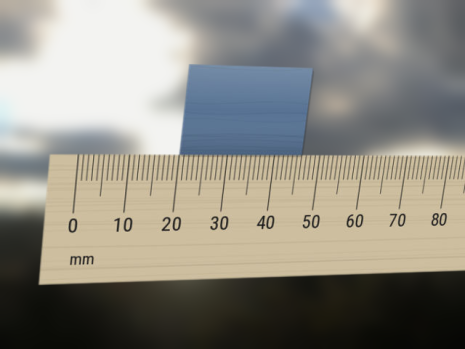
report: 26 (mm)
